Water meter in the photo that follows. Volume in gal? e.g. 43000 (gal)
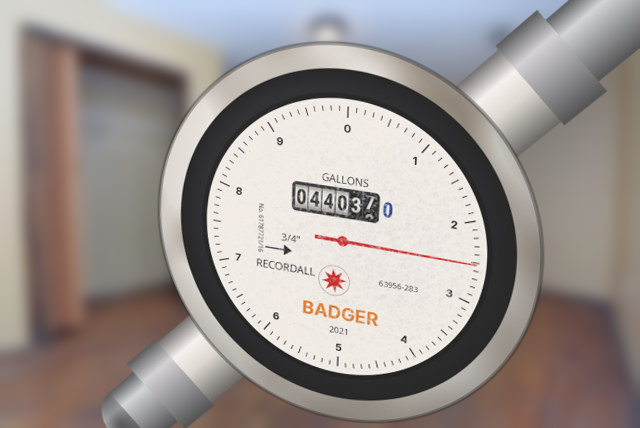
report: 440372.5 (gal)
